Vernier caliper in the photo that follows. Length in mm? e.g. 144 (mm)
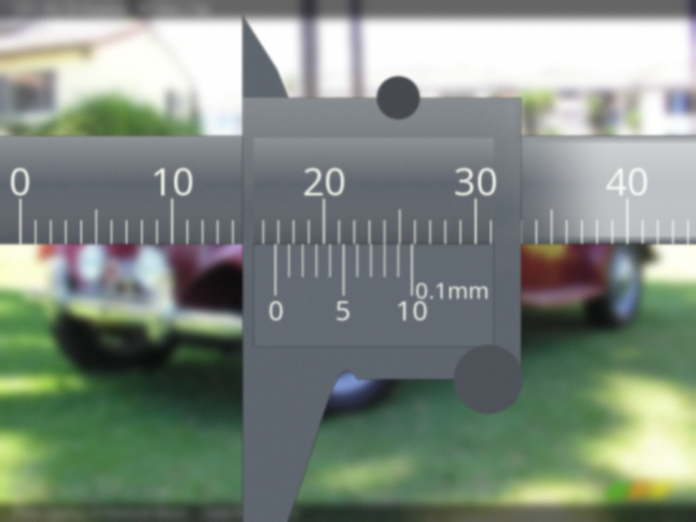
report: 16.8 (mm)
